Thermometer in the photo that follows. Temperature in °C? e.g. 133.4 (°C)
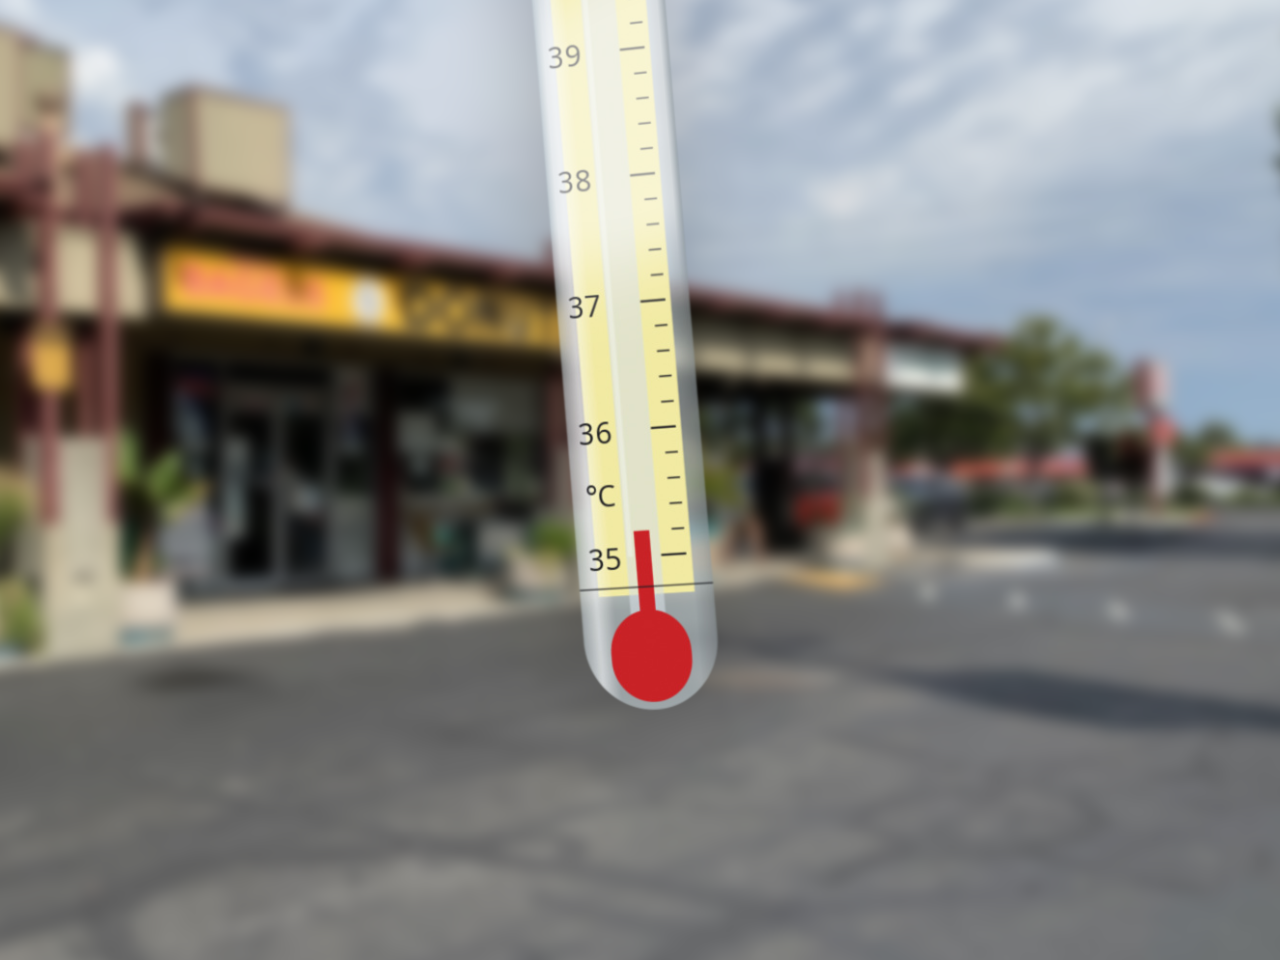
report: 35.2 (°C)
